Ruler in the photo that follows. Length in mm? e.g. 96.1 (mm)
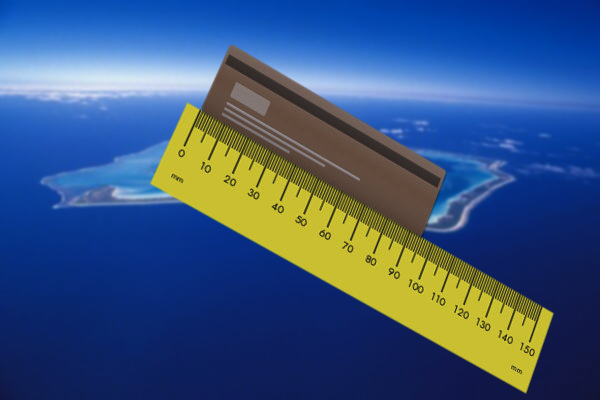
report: 95 (mm)
